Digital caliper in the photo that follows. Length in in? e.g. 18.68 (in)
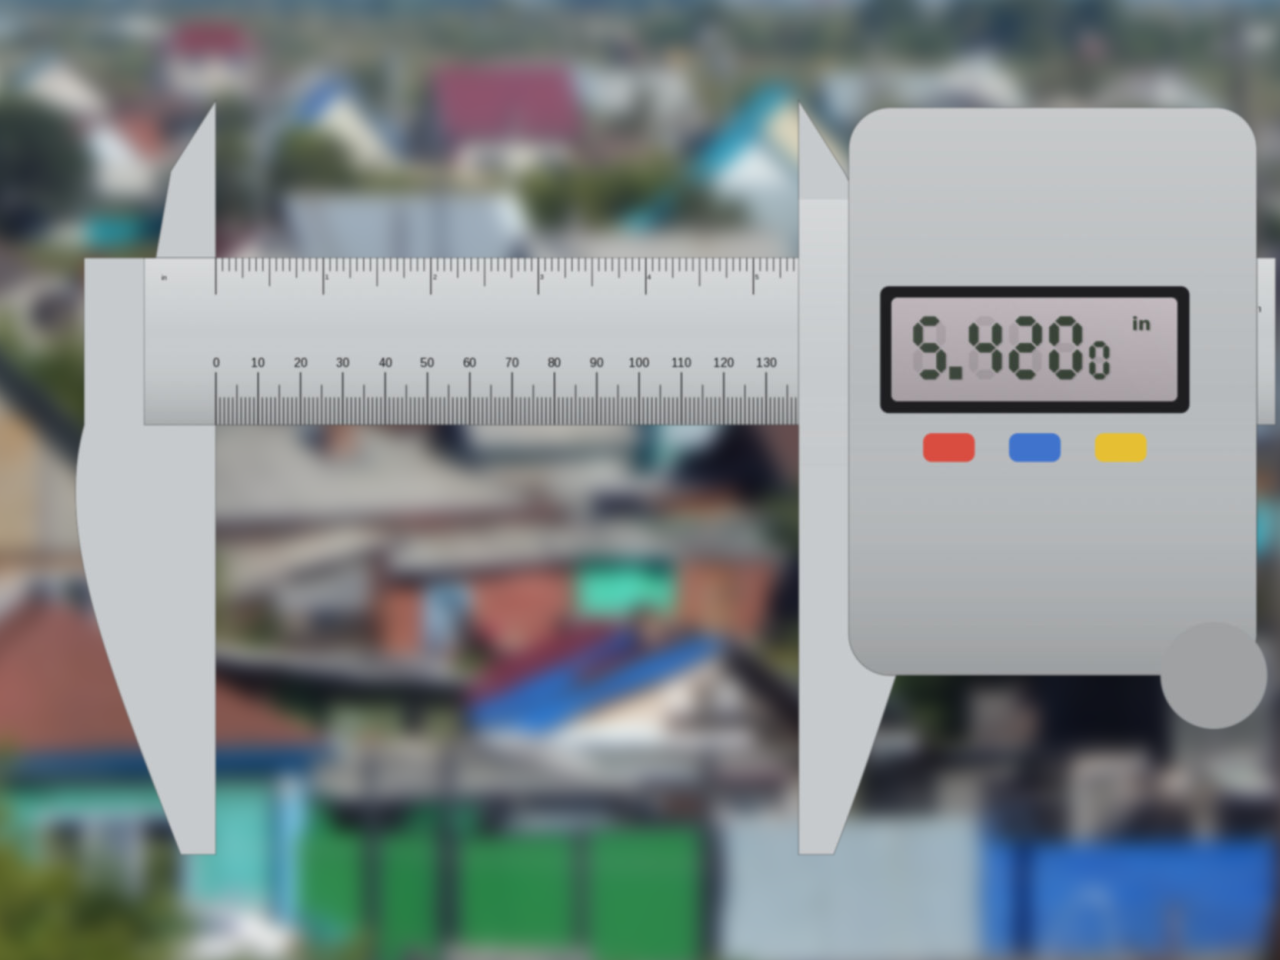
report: 5.4200 (in)
